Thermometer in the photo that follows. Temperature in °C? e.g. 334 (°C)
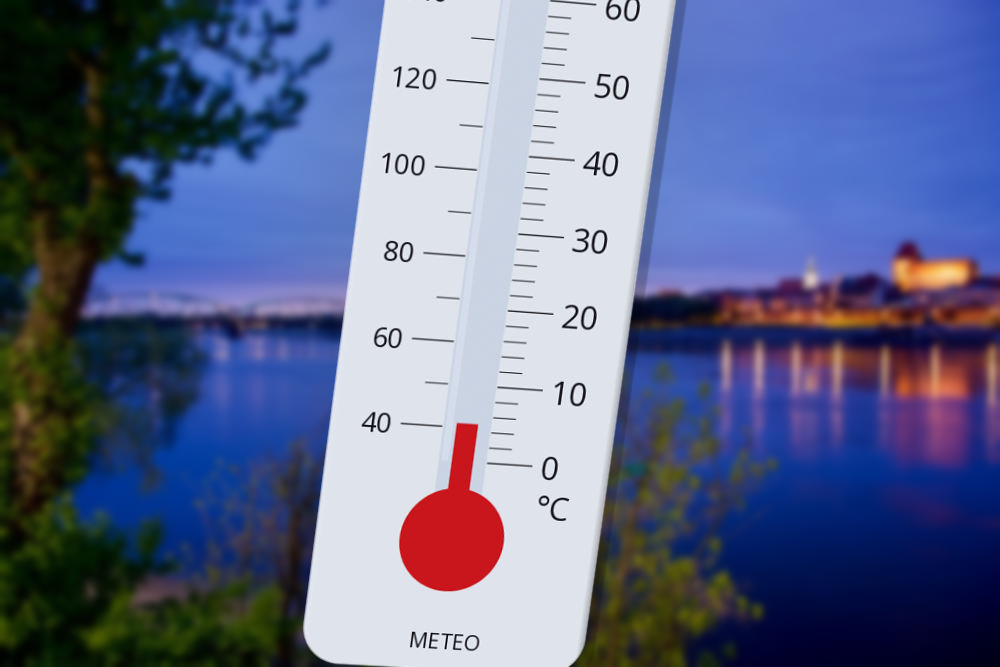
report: 5 (°C)
